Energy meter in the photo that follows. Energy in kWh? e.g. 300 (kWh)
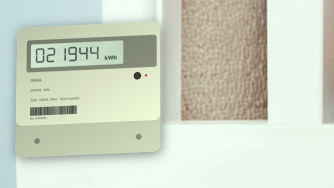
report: 21944 (kWh)
